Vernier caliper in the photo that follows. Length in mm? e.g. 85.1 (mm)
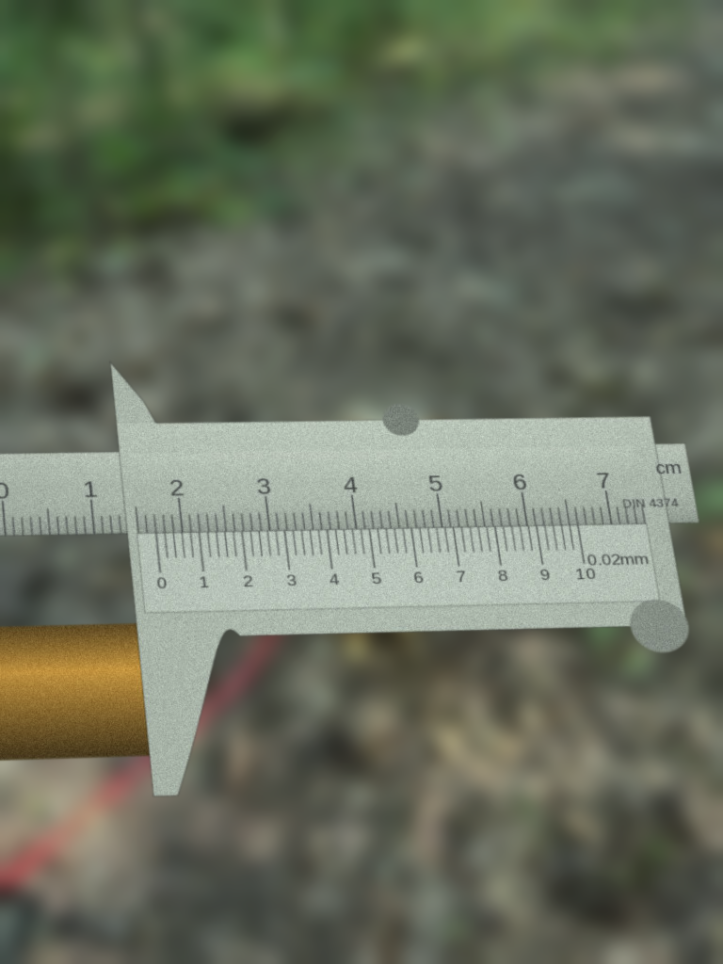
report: 17.0 (mm)
